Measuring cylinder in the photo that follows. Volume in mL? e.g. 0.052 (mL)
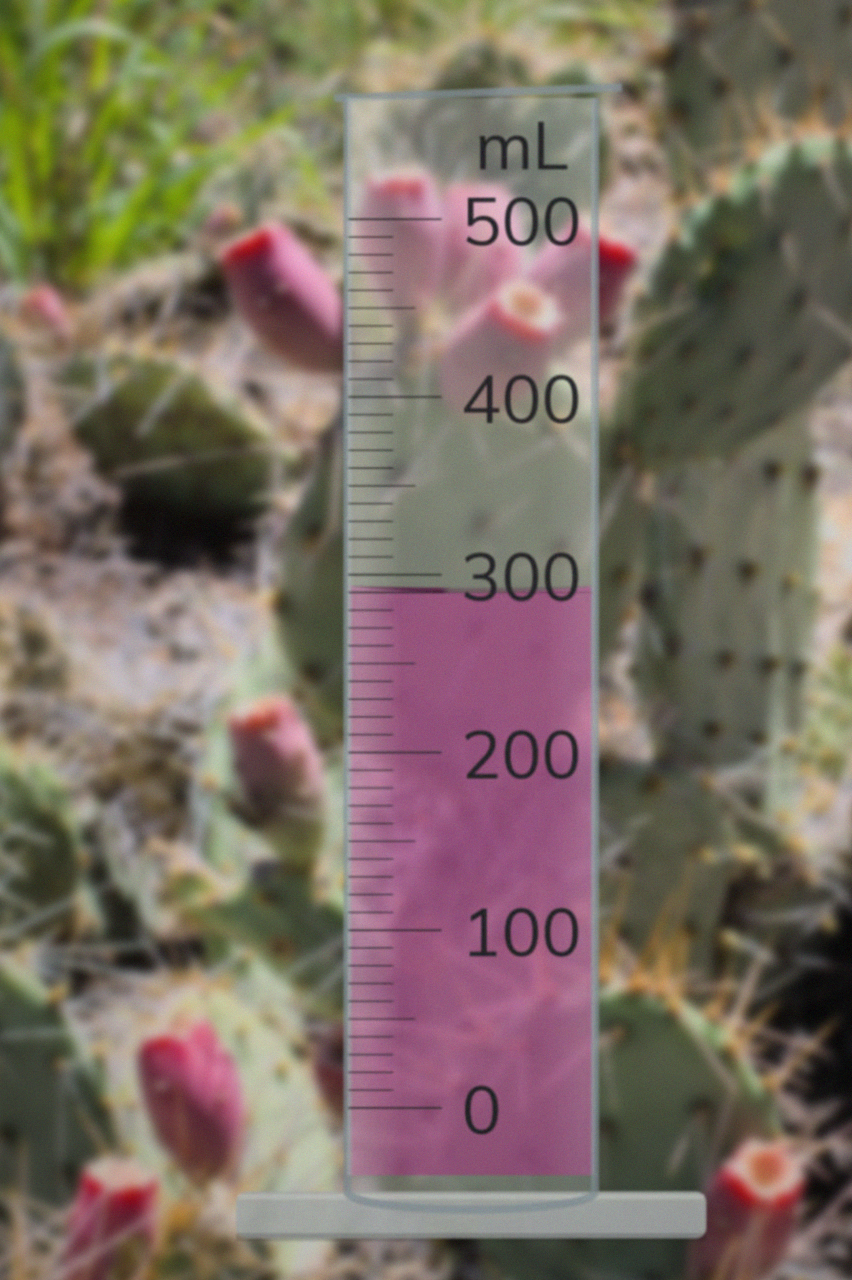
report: 290 (mL)
